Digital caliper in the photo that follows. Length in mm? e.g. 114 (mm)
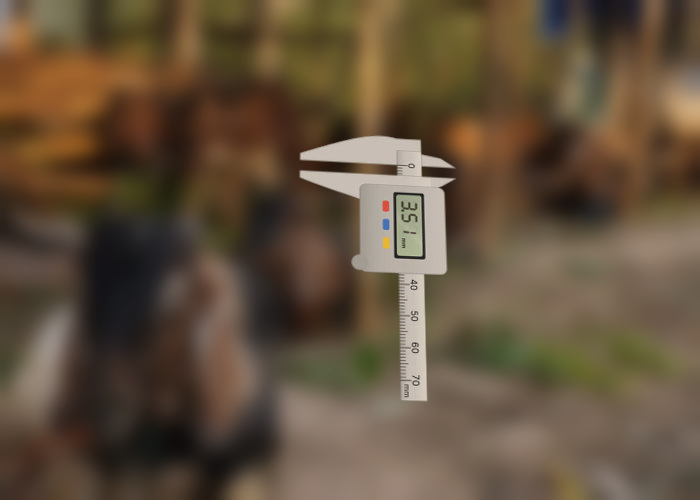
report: 3.51 (mm)
